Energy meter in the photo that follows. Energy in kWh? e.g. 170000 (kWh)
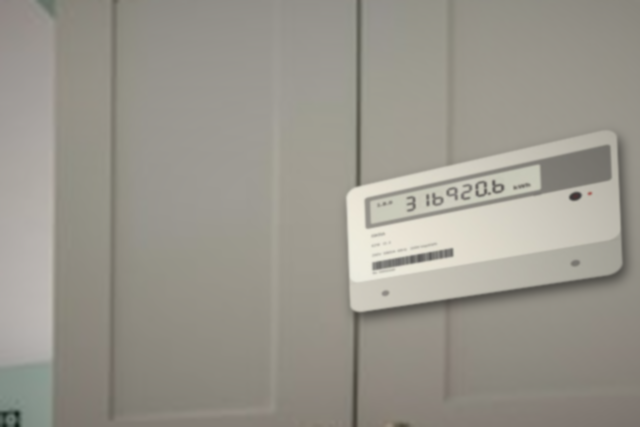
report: 316920.6 (kWh)
